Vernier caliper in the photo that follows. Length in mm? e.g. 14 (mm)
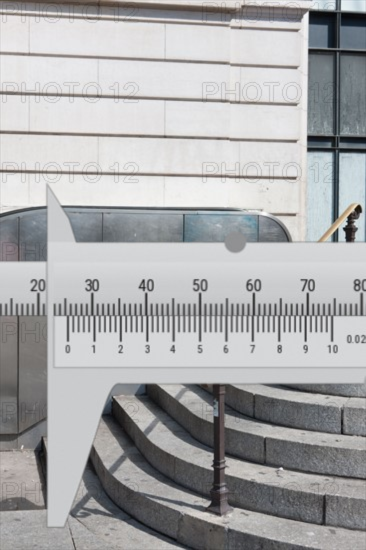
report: 25.5 (mm)
